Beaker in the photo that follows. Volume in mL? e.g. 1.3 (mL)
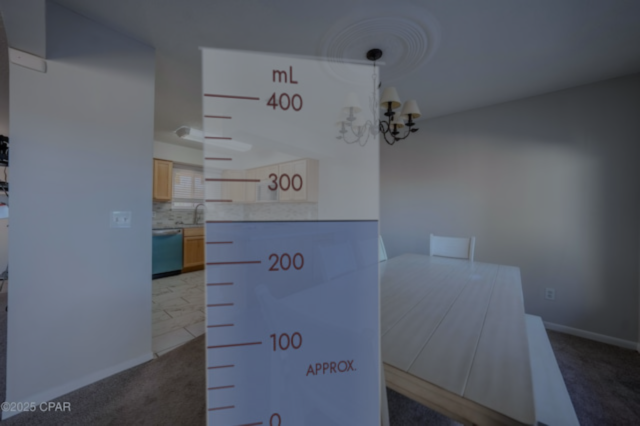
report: 250 (mL)
